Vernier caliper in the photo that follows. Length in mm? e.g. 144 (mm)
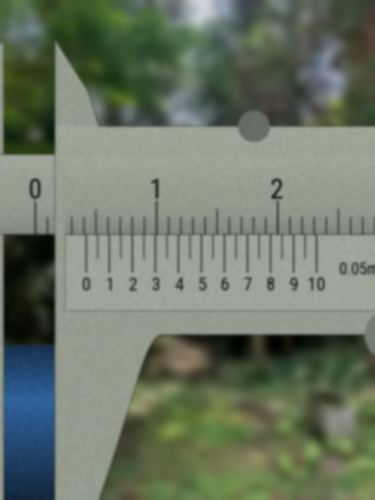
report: 4.2 (mm)
